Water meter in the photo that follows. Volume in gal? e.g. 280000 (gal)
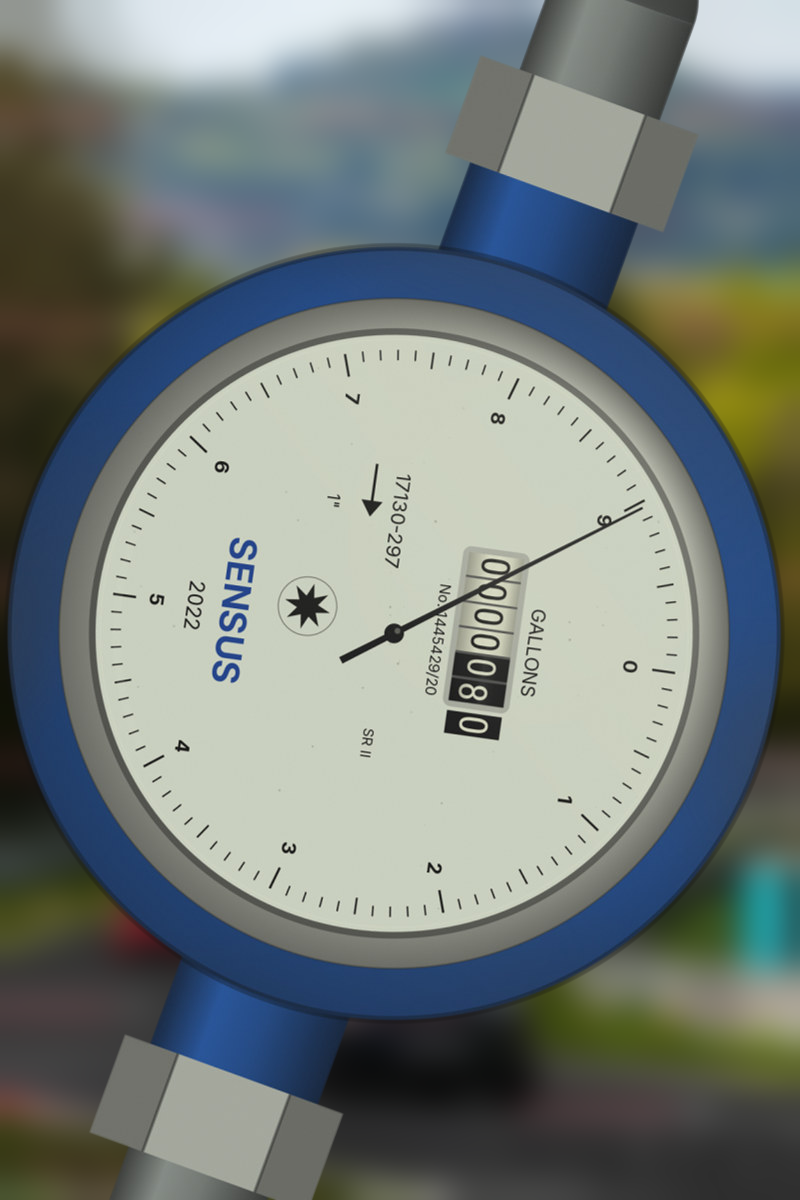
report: 79.0 (gal)
